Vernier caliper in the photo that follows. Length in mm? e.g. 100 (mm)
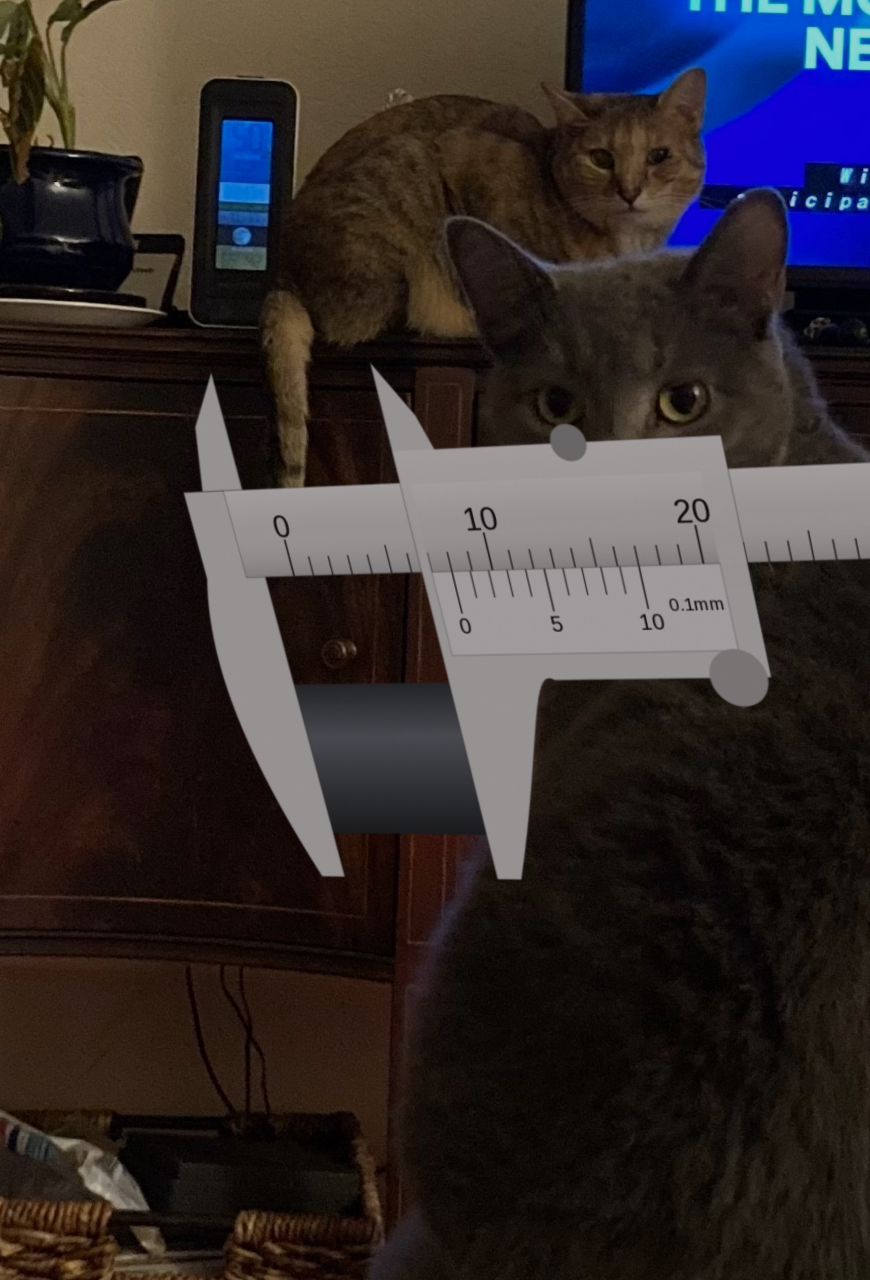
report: 8.0 (mm)
